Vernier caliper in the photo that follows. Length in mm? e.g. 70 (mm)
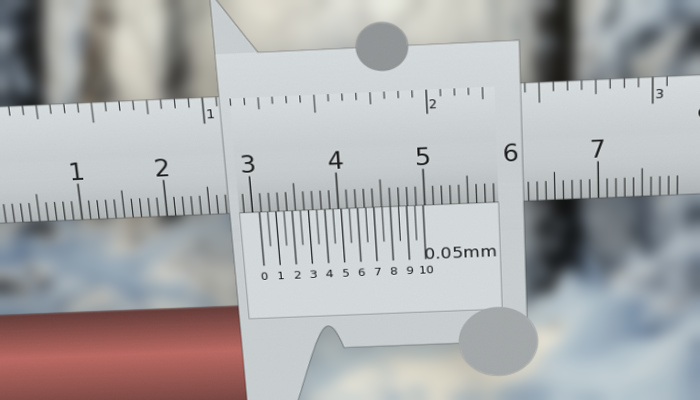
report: 30.8 (mm)
